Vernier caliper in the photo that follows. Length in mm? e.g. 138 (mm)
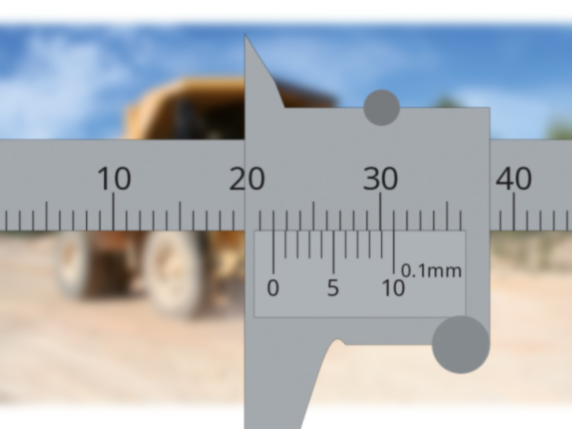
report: 22.0 (mm)
